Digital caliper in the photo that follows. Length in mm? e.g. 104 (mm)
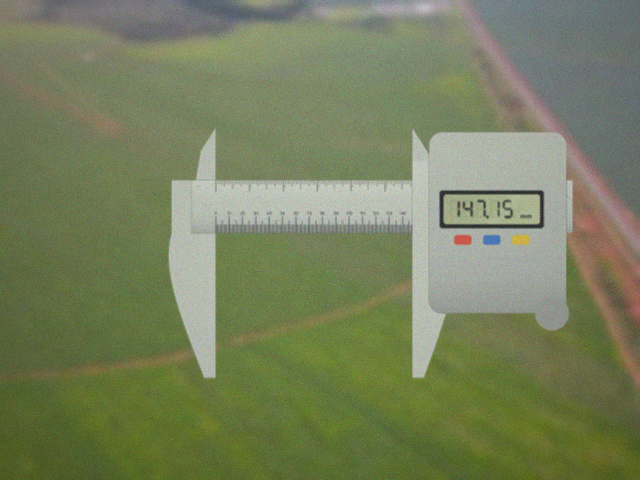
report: 147.15 (mm)
